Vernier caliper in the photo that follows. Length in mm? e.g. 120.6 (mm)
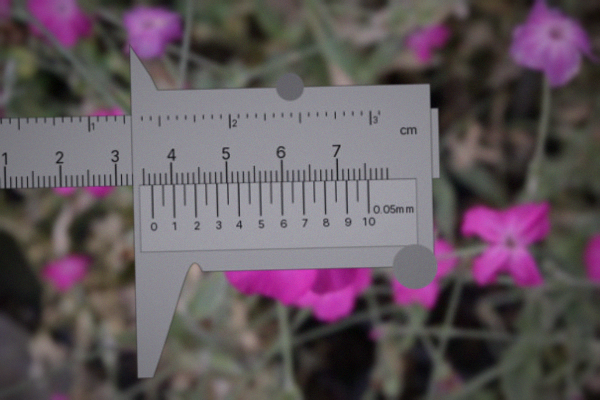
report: 36.5 (mm)
